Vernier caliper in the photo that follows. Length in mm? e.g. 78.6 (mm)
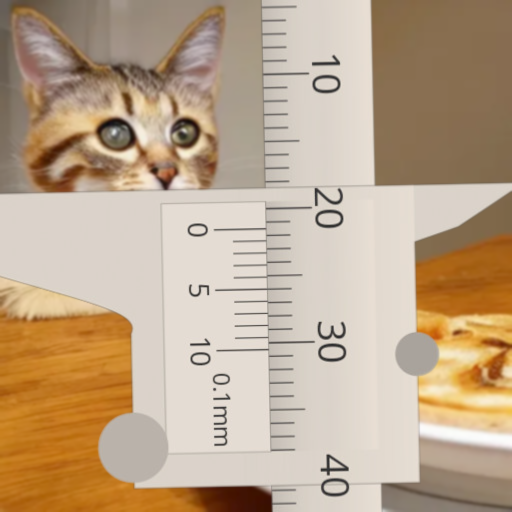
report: 21.5 (mm)
